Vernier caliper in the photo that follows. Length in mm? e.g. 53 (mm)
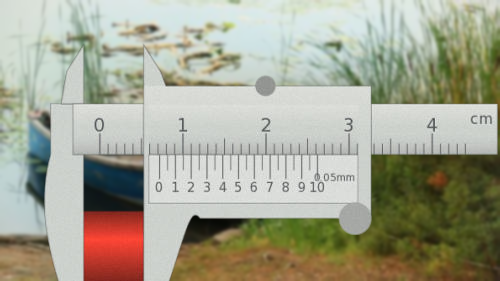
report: 7.2 (mm)
